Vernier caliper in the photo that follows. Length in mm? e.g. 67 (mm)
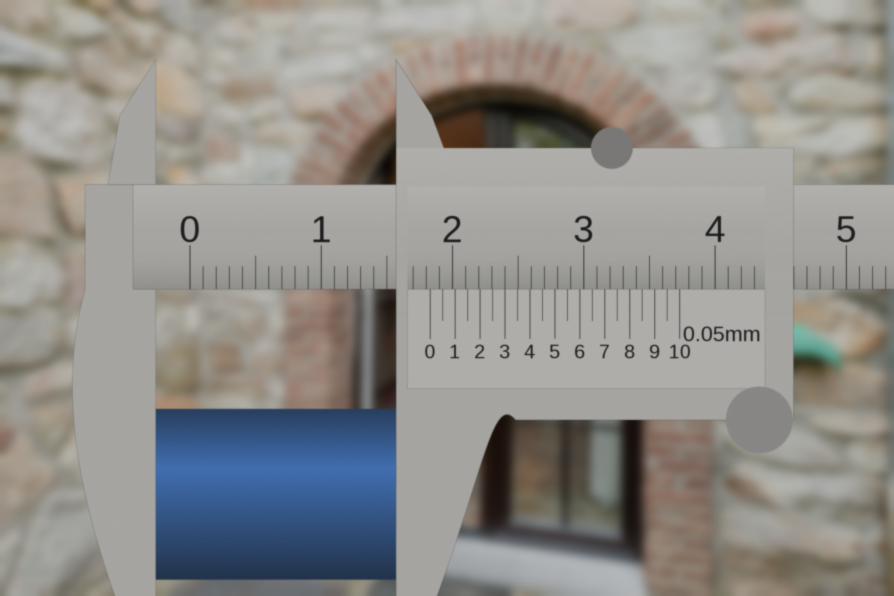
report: 18.3 (mm)
